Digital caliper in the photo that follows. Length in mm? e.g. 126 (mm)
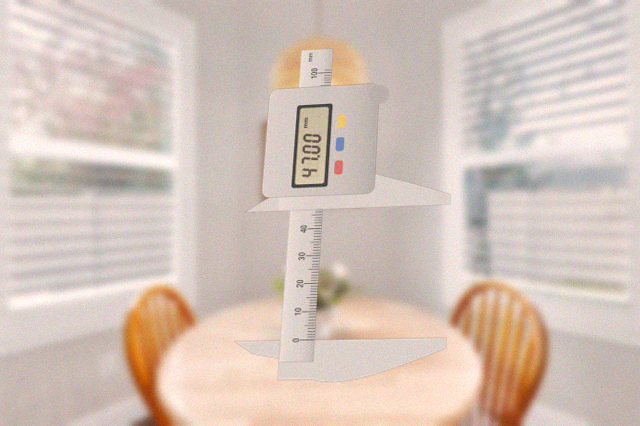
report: 47.00 (mm)
